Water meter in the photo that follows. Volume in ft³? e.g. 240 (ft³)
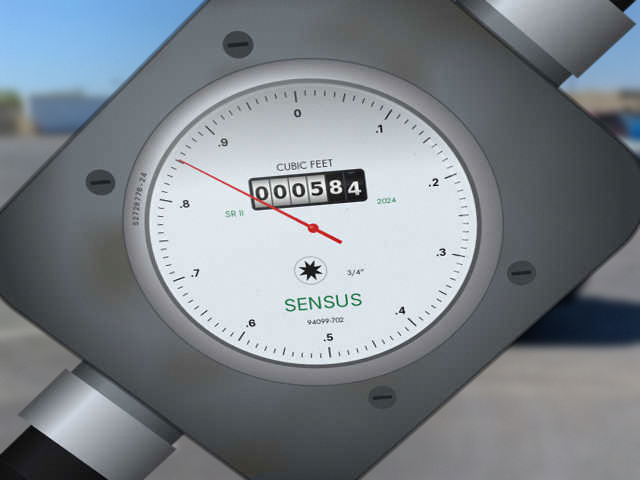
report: 583.85 (ft³)
